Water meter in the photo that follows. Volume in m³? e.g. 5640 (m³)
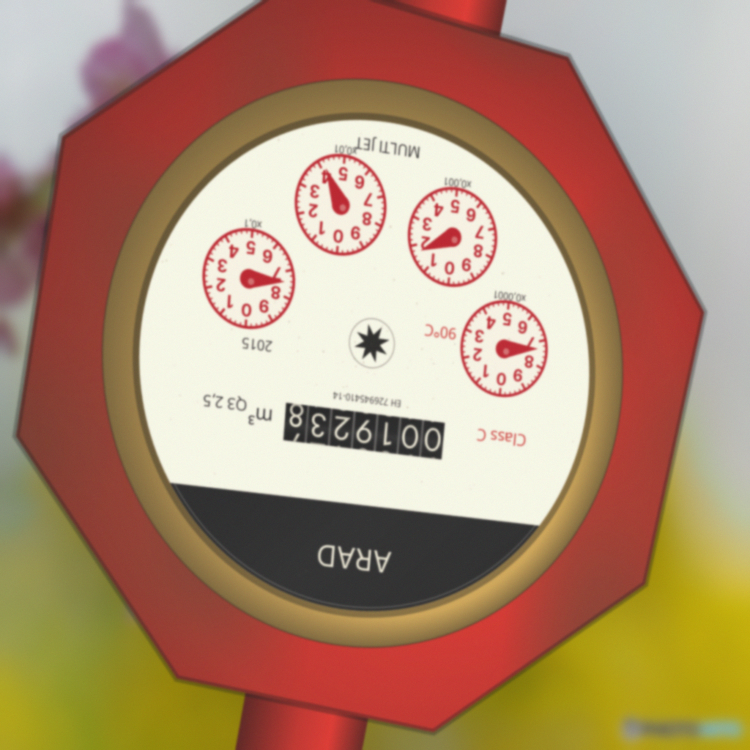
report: 19237.7417 (m³)
